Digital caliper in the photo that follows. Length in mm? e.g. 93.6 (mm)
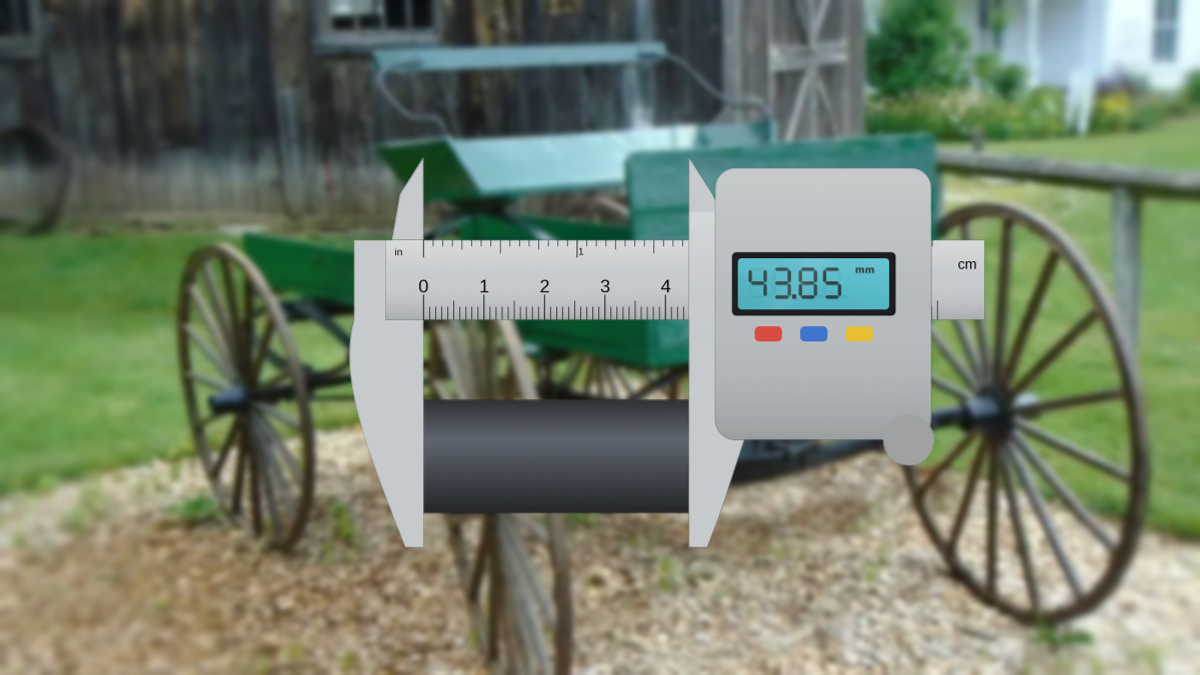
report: 43.85 (mm)
